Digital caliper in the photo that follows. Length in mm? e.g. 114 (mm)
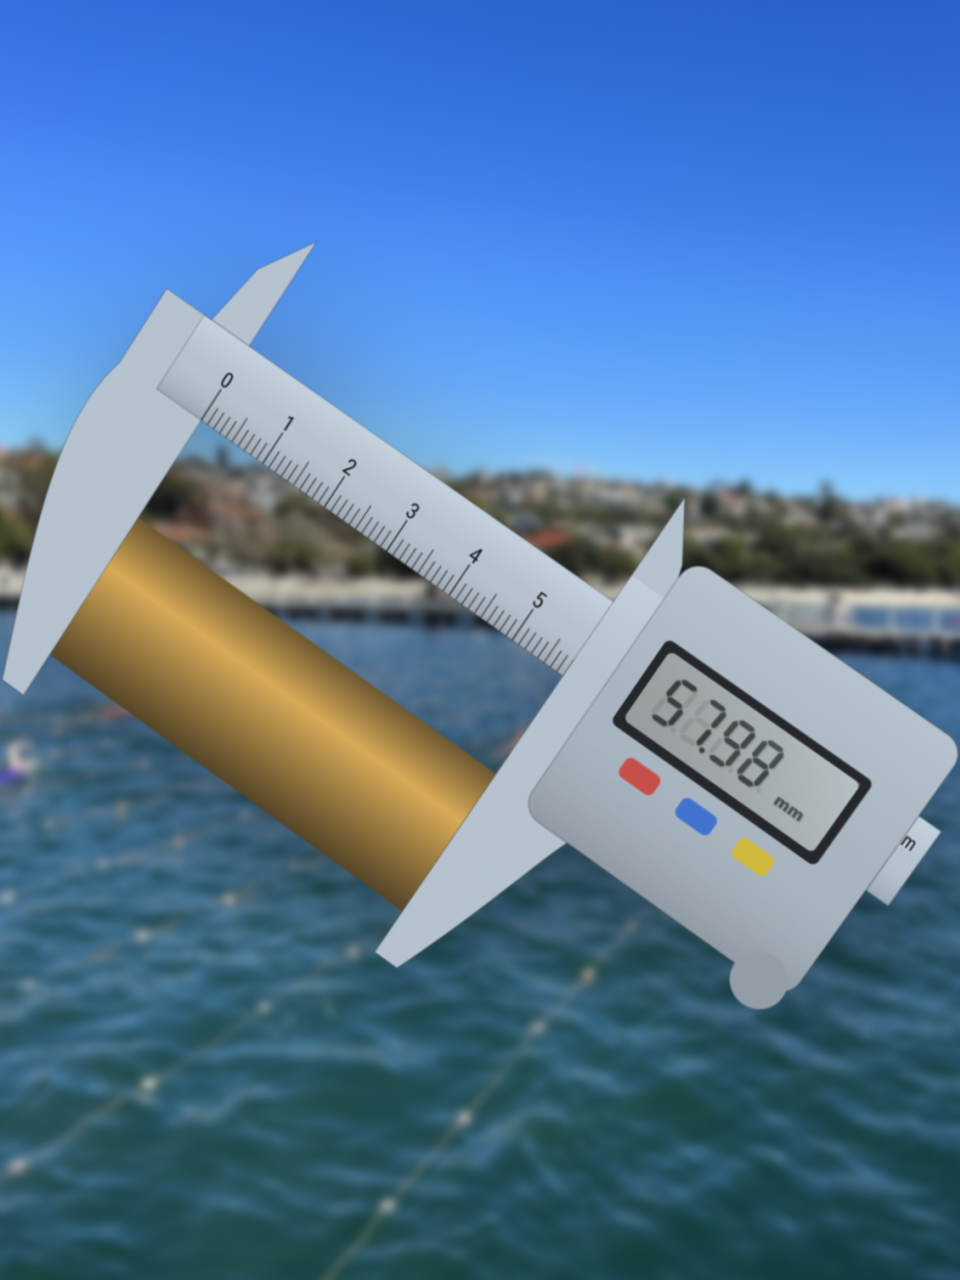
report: 57.98 (mm)
